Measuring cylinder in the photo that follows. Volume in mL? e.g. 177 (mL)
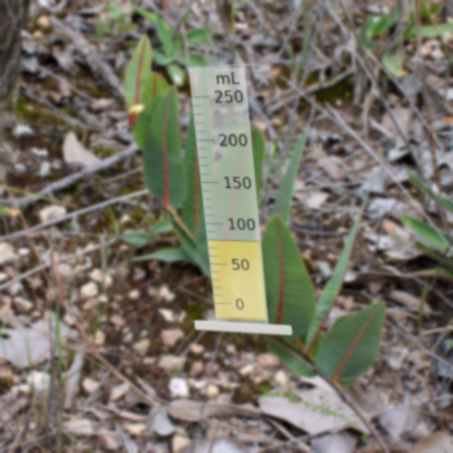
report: 80 (mL)
